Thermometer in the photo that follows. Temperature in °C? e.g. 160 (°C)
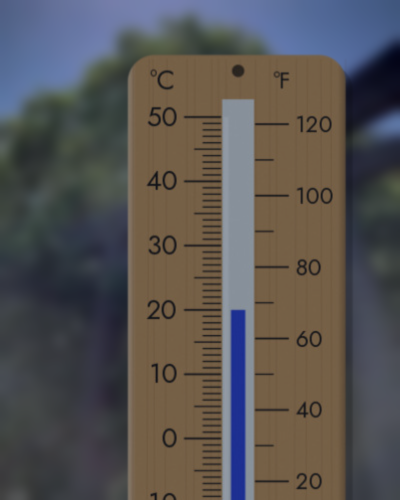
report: 20 (°C)
